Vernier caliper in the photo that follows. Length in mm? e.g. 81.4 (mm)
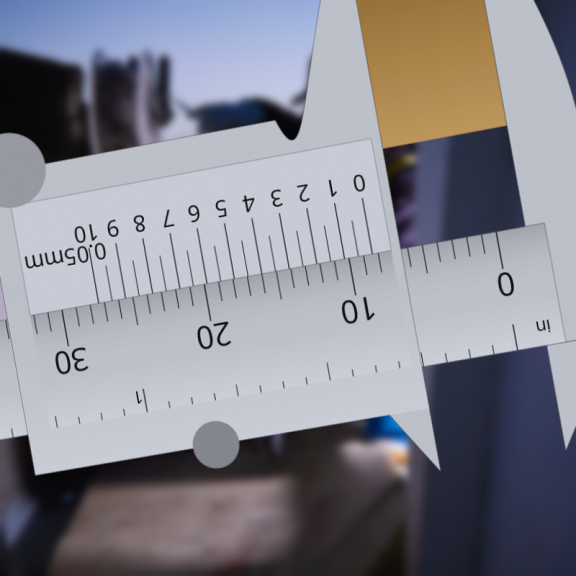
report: 8.4 (mm)
